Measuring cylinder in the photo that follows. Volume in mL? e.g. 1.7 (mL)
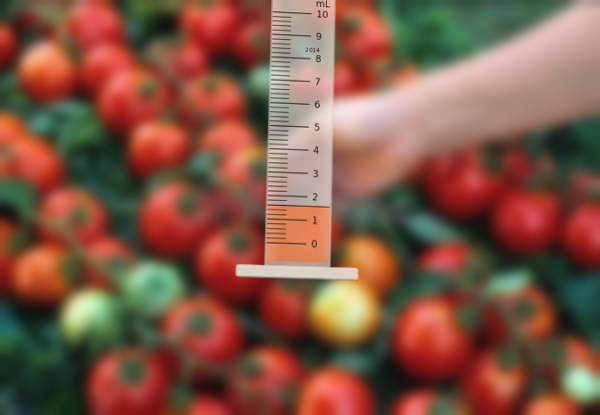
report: 1.6 (mL)
